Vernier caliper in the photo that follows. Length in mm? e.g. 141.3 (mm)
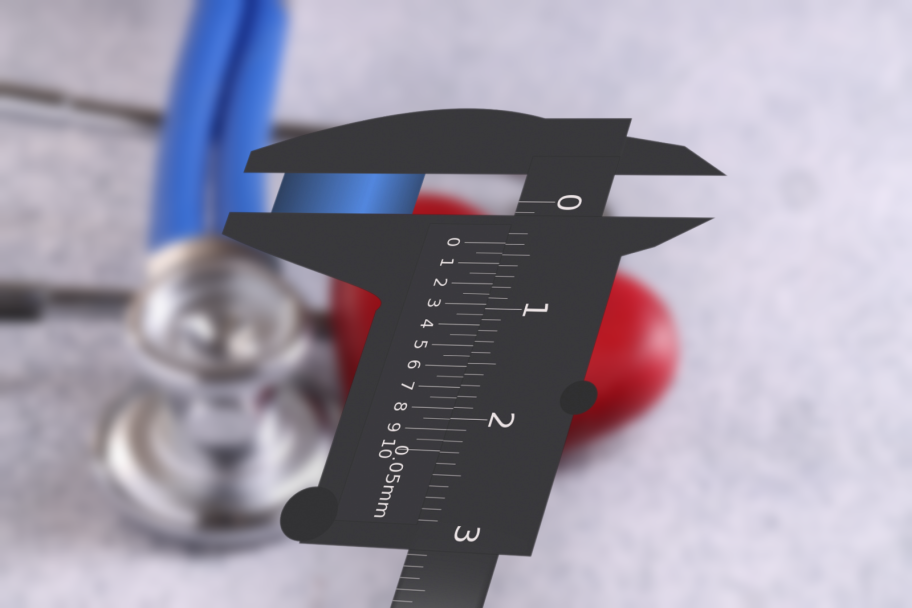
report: 3.9 (mm)
